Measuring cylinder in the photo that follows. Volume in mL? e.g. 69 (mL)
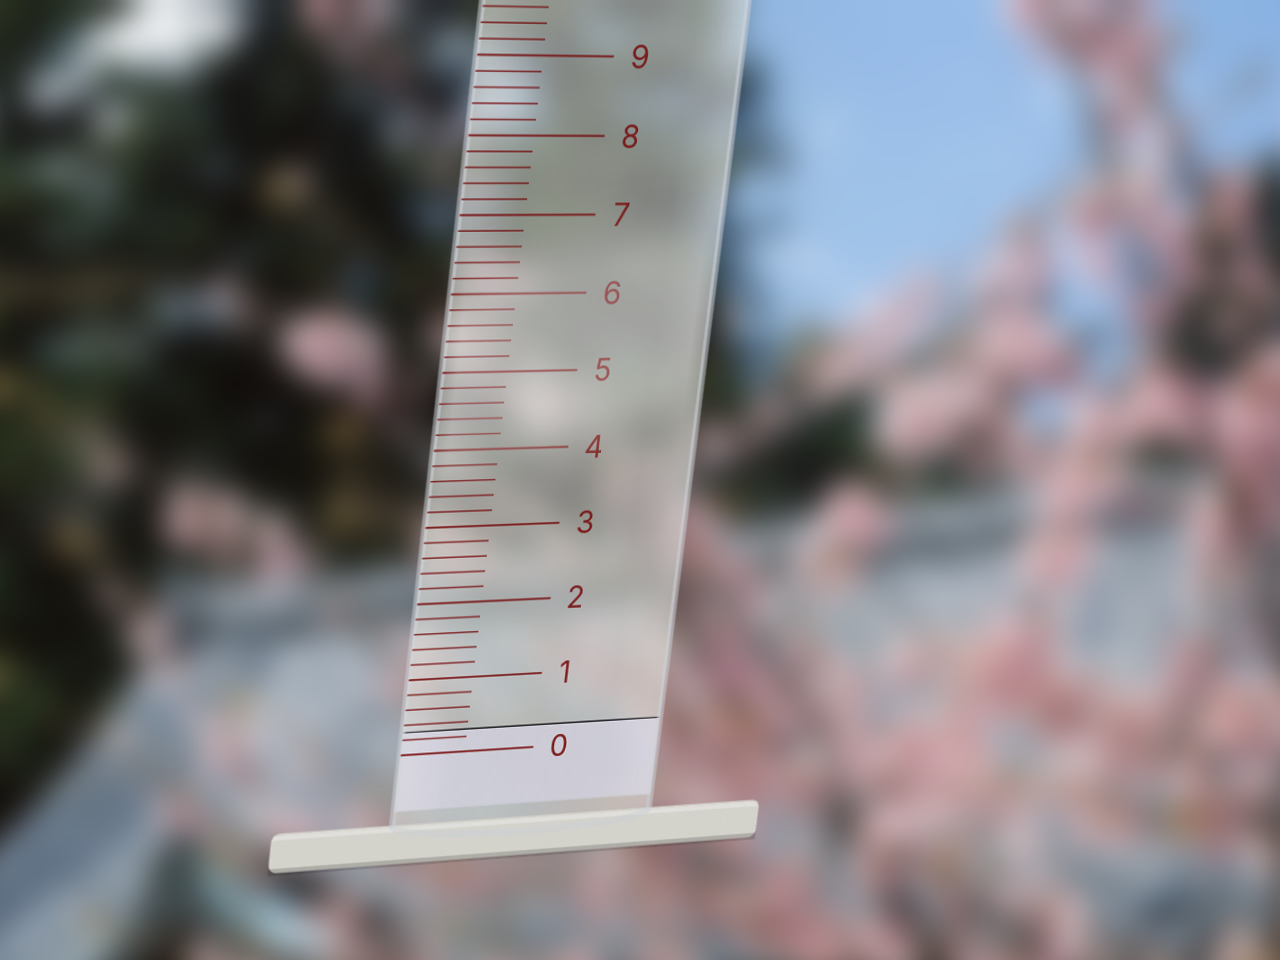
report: 0.3 (mL)
